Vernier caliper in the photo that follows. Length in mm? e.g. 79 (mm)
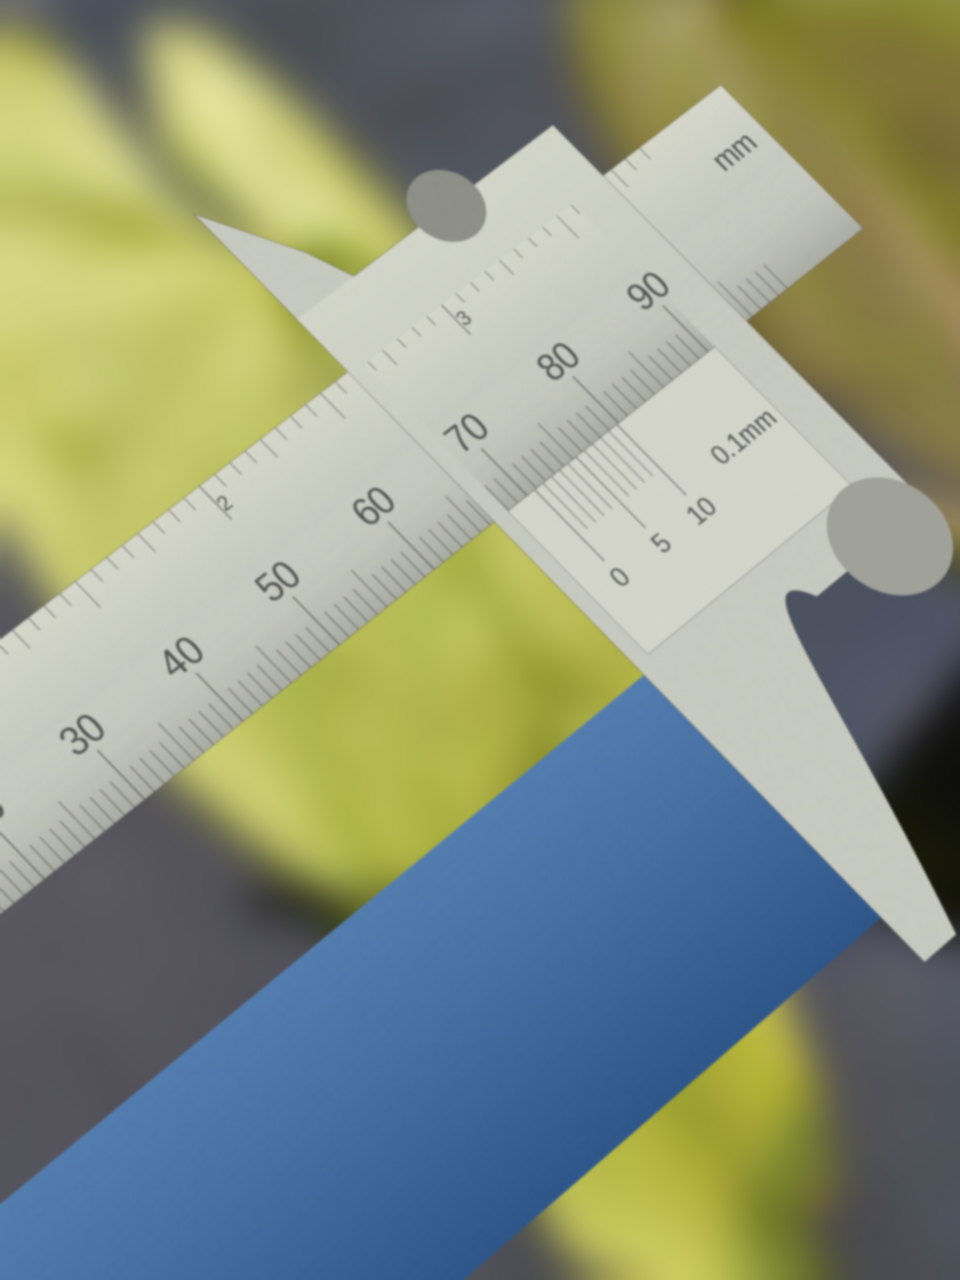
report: 70.8 (mm)
